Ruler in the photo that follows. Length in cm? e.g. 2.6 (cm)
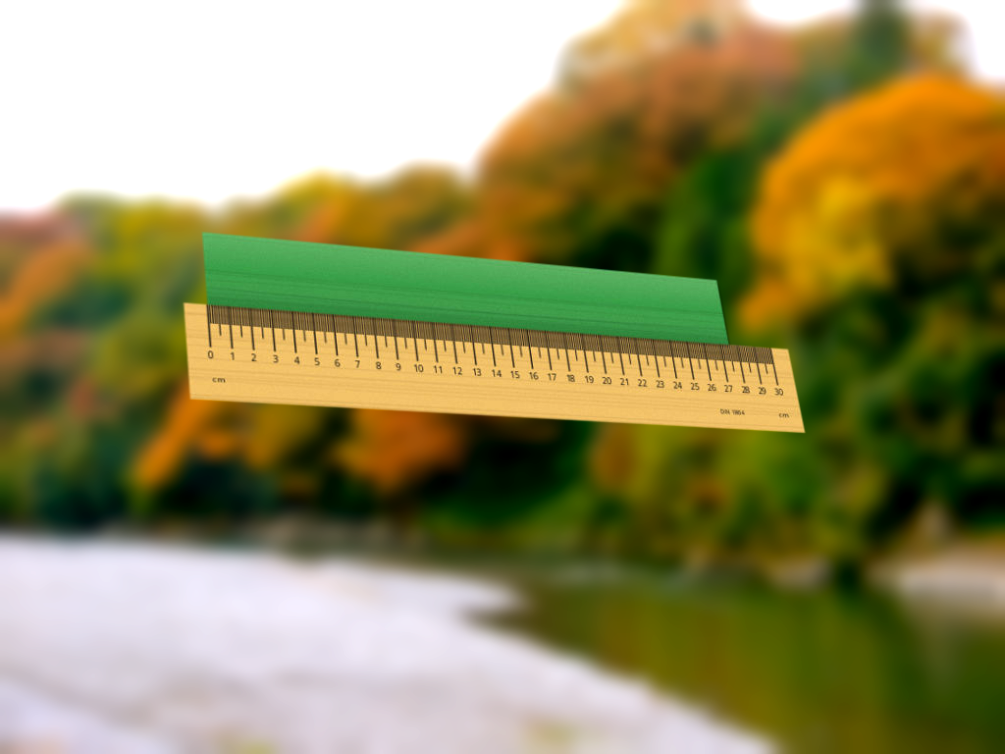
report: 27.5 (cm)
